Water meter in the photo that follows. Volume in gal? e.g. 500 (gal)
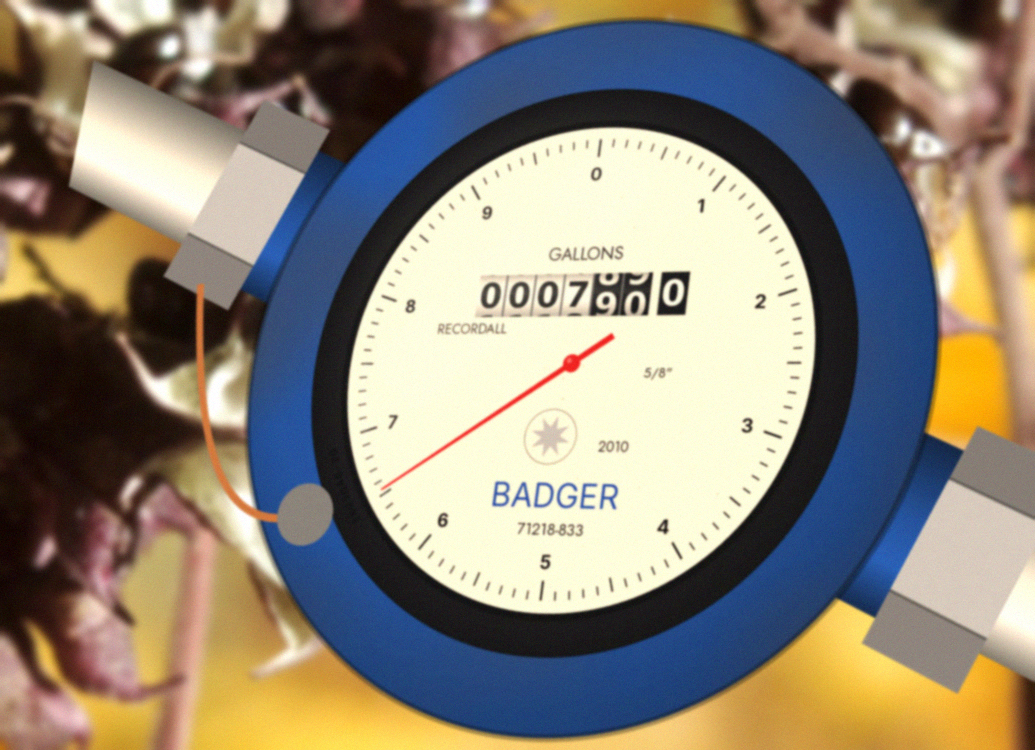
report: 7896.5 (gal)
